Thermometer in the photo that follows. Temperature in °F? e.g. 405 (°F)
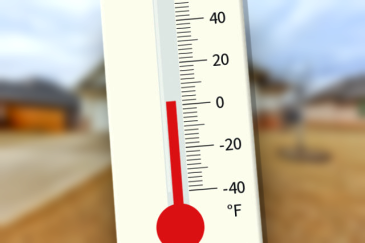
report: 2 (°F)
